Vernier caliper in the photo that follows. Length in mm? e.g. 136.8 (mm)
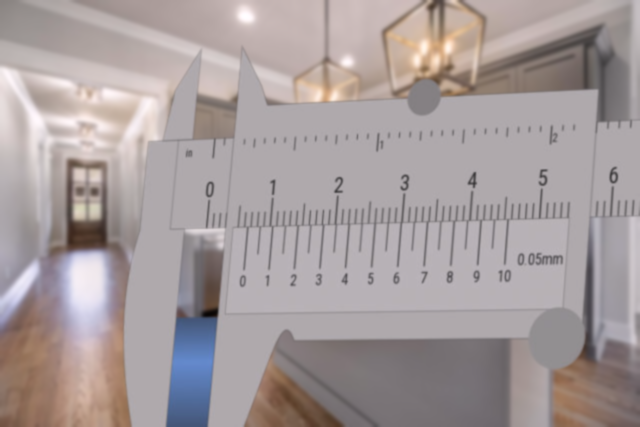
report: 6.5 (mm)
